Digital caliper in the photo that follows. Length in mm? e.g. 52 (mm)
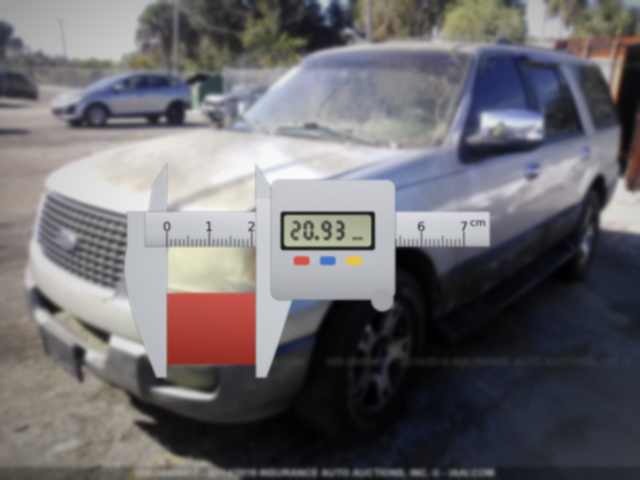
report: 20.93 (mm)
